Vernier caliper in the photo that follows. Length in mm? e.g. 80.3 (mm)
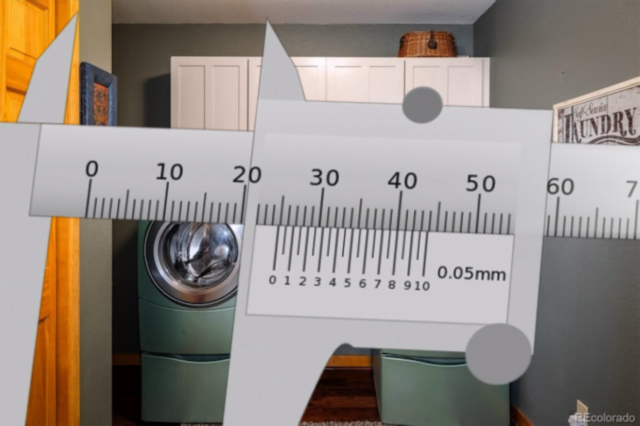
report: 24.8 (mm)
